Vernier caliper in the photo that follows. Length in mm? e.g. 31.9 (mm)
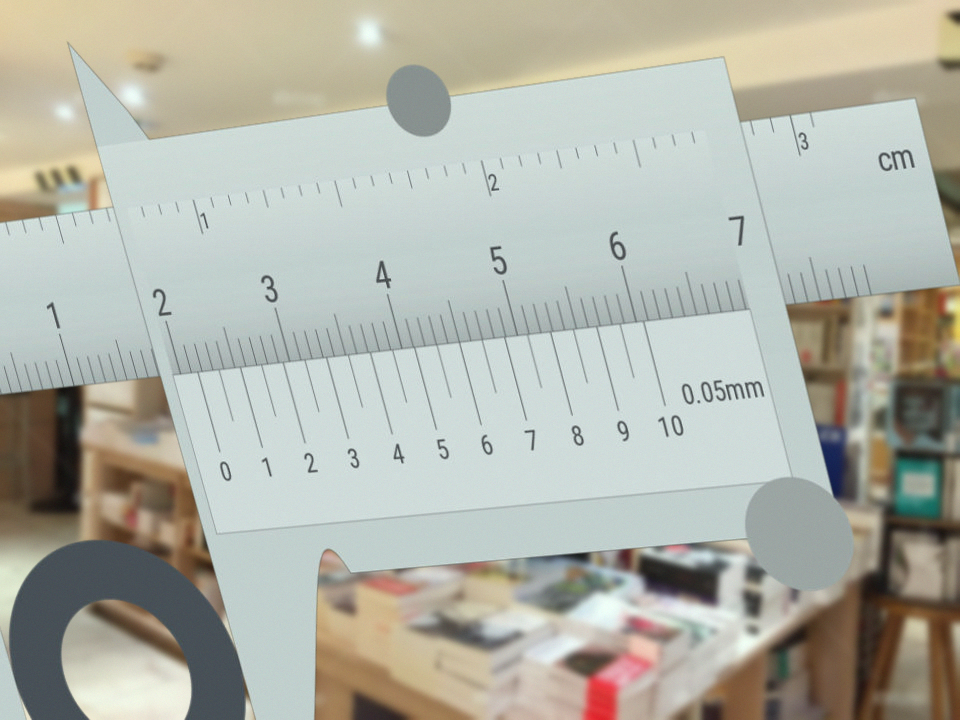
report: 21.6 (mm)
